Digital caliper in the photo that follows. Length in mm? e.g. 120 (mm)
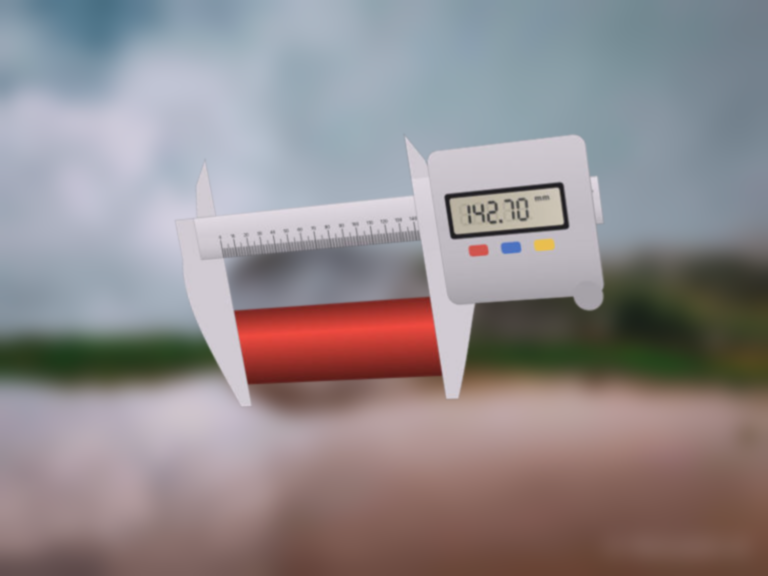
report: 142.70 (mm)
